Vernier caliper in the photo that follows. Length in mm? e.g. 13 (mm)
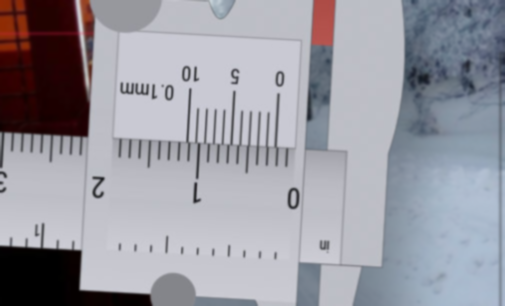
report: 2.2 (mm)
